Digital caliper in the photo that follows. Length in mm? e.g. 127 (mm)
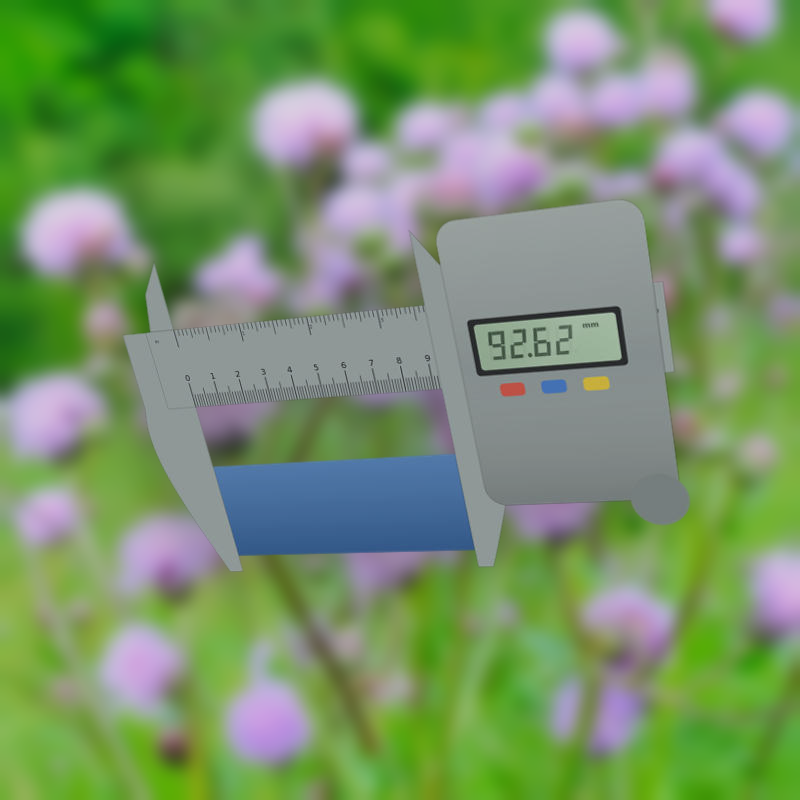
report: 92.62 (mm)
